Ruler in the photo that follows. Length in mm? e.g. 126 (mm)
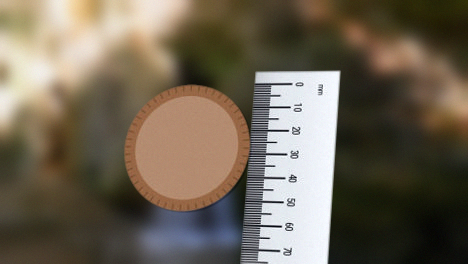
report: 55 (mm)
